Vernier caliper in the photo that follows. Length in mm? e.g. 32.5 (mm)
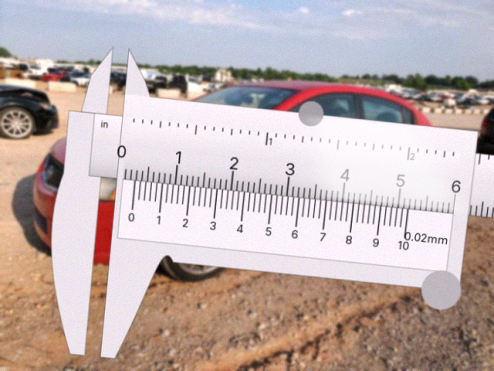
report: 2.8 (mm)
